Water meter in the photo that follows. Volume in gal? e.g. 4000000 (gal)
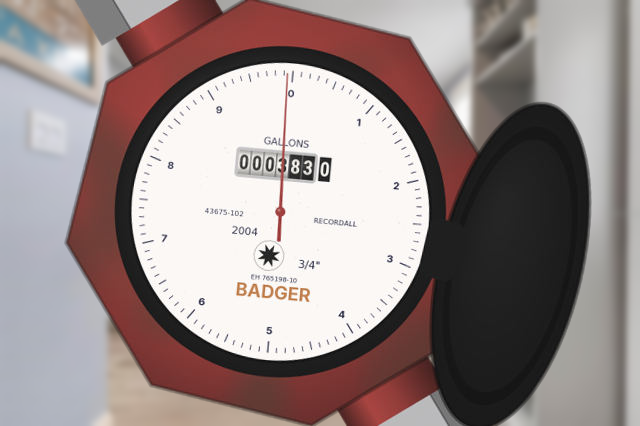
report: 3829.9 (gal)
